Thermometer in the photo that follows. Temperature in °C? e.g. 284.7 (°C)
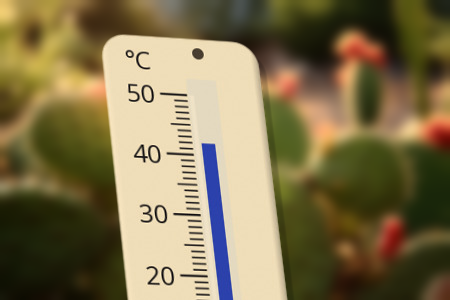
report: 42 (°C)
